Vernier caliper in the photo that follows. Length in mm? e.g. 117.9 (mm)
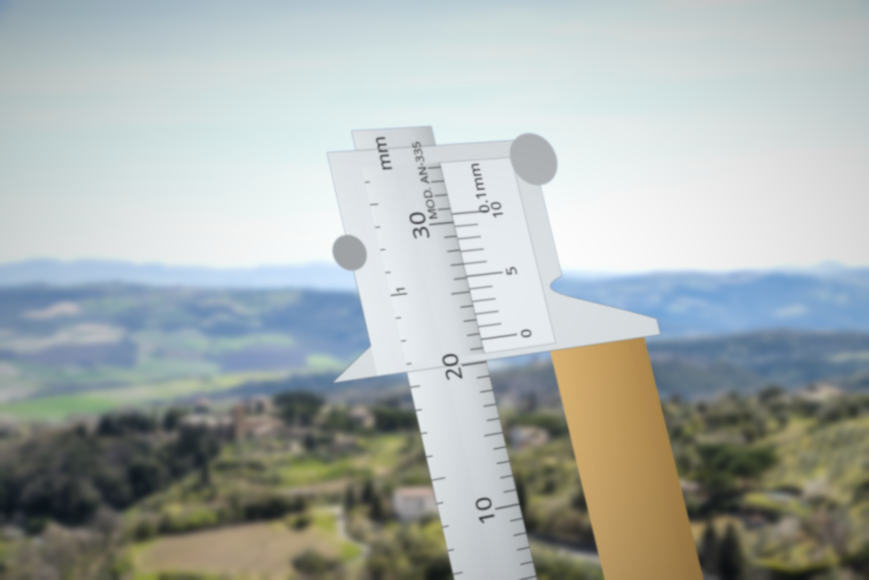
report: 21.6 (mm)
